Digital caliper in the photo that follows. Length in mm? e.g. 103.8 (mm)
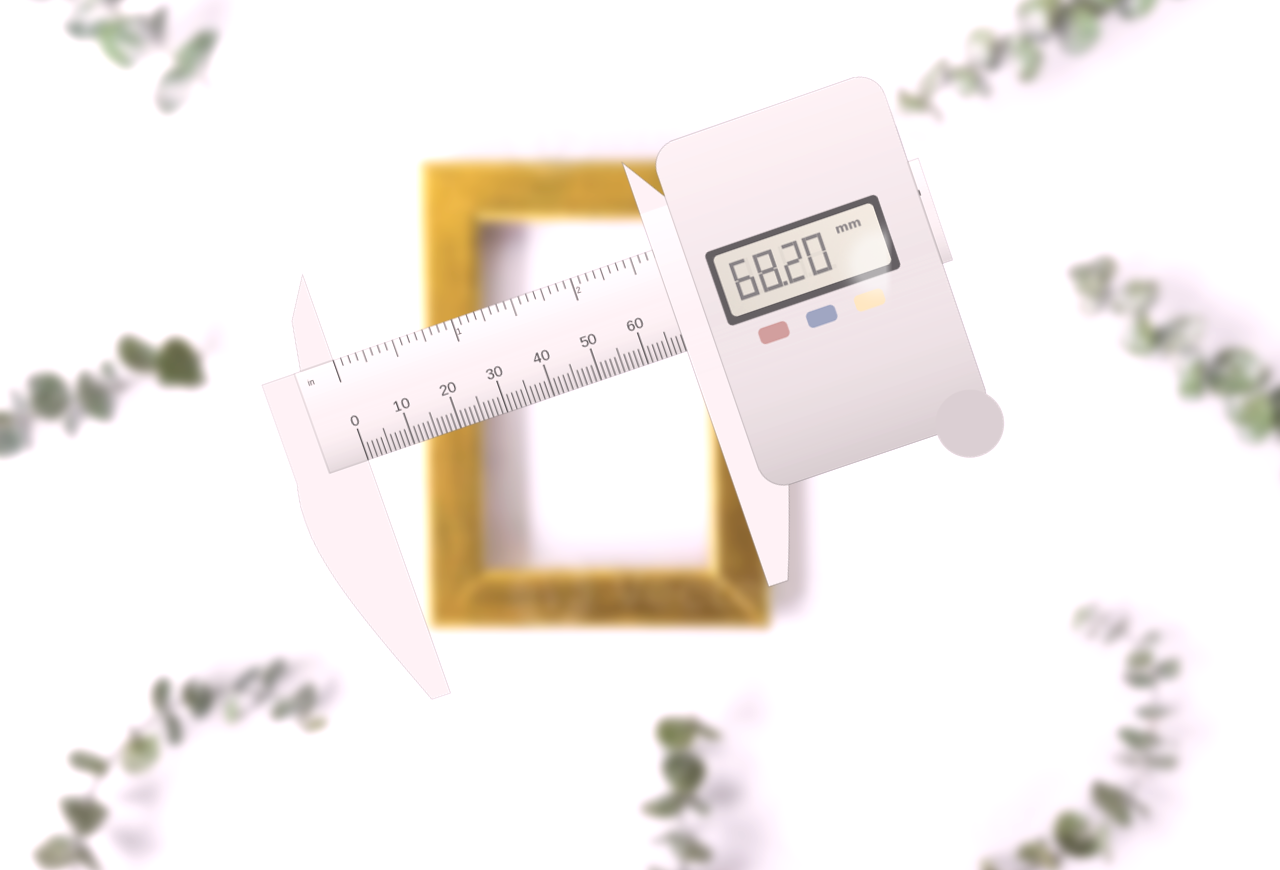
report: 68.20 (mm)
